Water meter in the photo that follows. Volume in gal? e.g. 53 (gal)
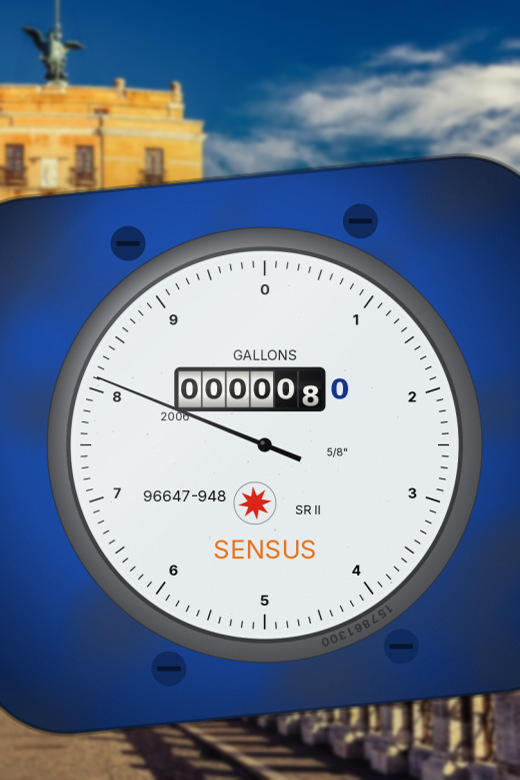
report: 78.1 (gal)
